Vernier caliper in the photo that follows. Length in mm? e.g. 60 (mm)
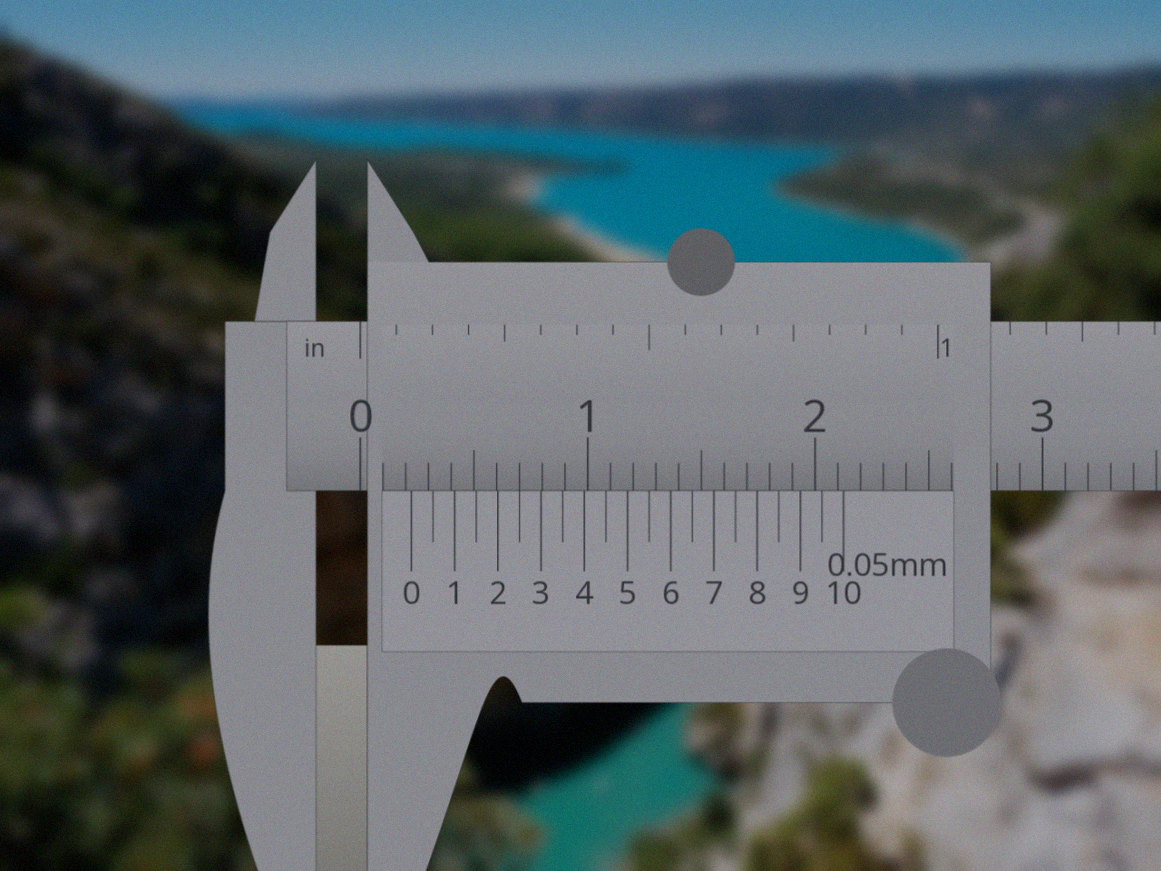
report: 2.25 (mm)
